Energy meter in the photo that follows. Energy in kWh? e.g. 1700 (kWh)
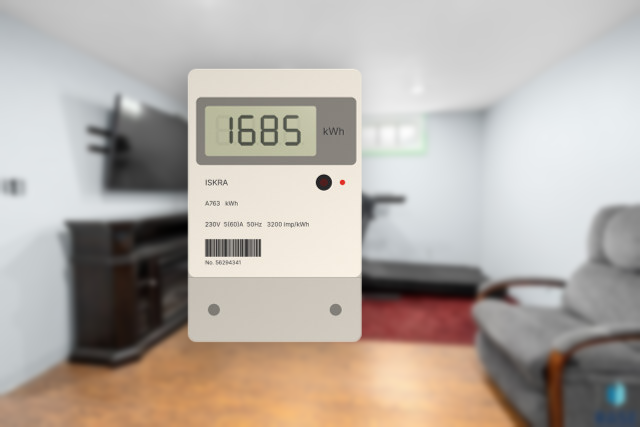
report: 1685 (kWh)
